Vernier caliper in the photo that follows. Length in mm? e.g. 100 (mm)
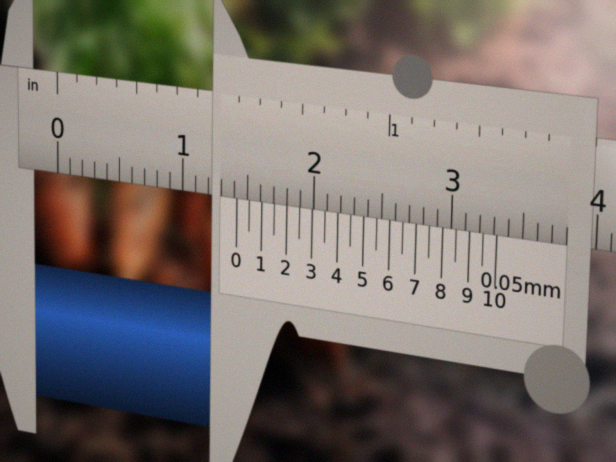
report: 14.2 (mm)
